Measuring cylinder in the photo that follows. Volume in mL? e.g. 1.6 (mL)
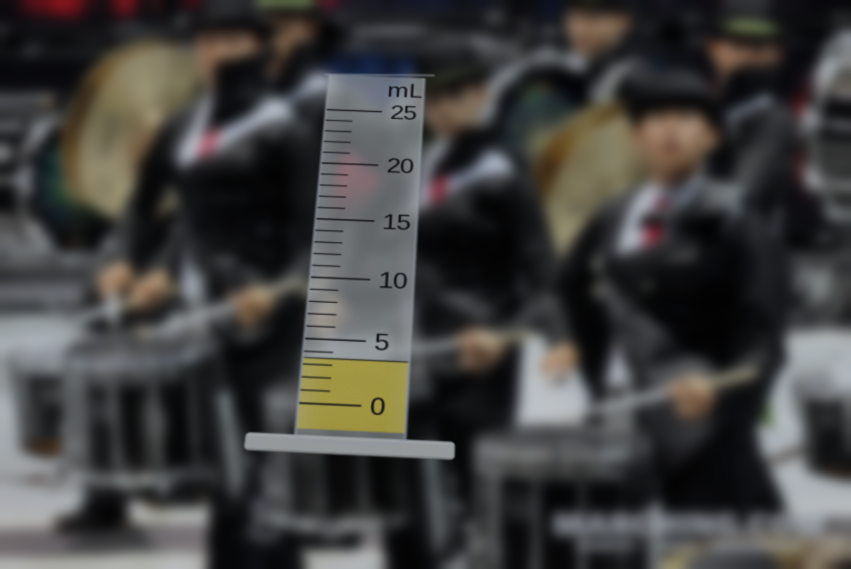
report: 3.5 (mL)
